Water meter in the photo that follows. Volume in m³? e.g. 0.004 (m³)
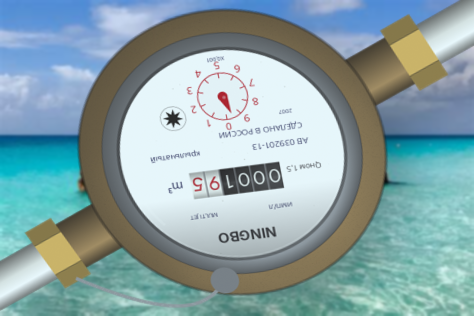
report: 1.949 (m³)
